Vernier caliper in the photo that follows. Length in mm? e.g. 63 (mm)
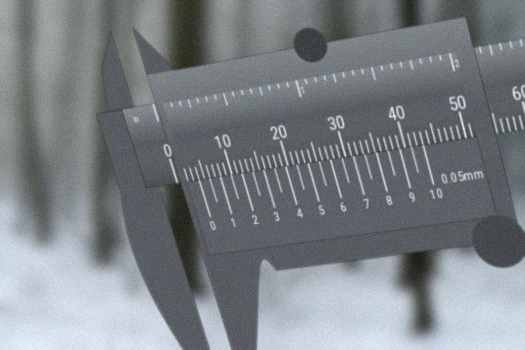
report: 4.0 (mm)
